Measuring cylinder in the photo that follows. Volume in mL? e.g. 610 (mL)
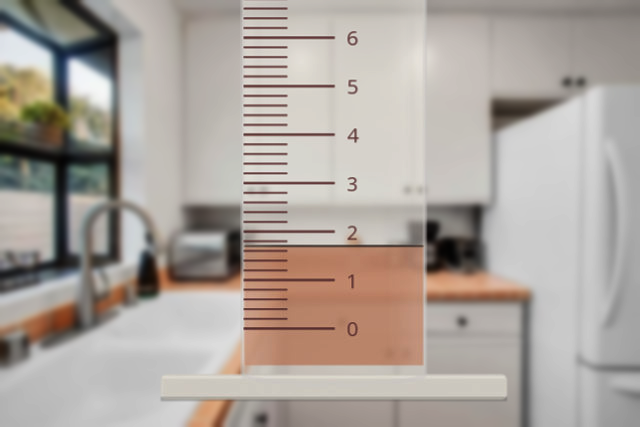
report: 1.7 (mL)
